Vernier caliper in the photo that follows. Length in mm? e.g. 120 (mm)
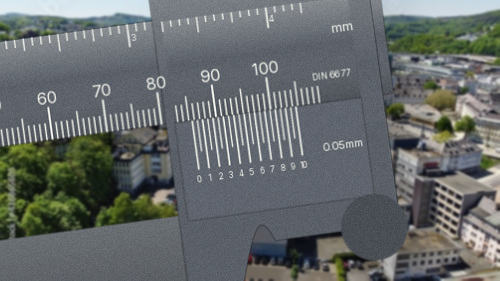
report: 85.6 (mm)
